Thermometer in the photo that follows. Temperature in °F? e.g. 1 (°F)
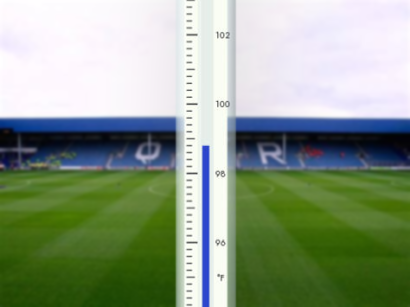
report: 98.8 (°F)
